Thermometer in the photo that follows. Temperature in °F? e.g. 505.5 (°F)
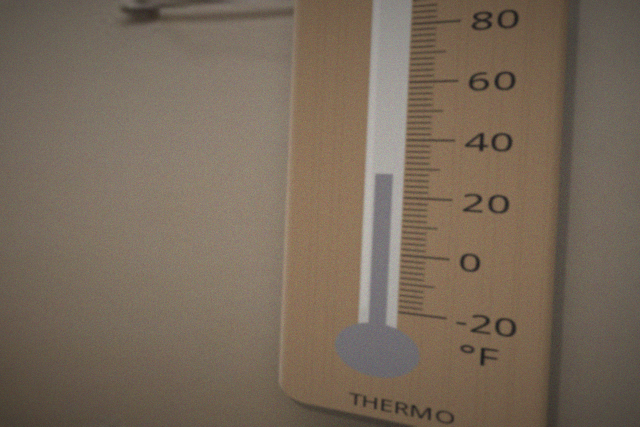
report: 28 (°F)
